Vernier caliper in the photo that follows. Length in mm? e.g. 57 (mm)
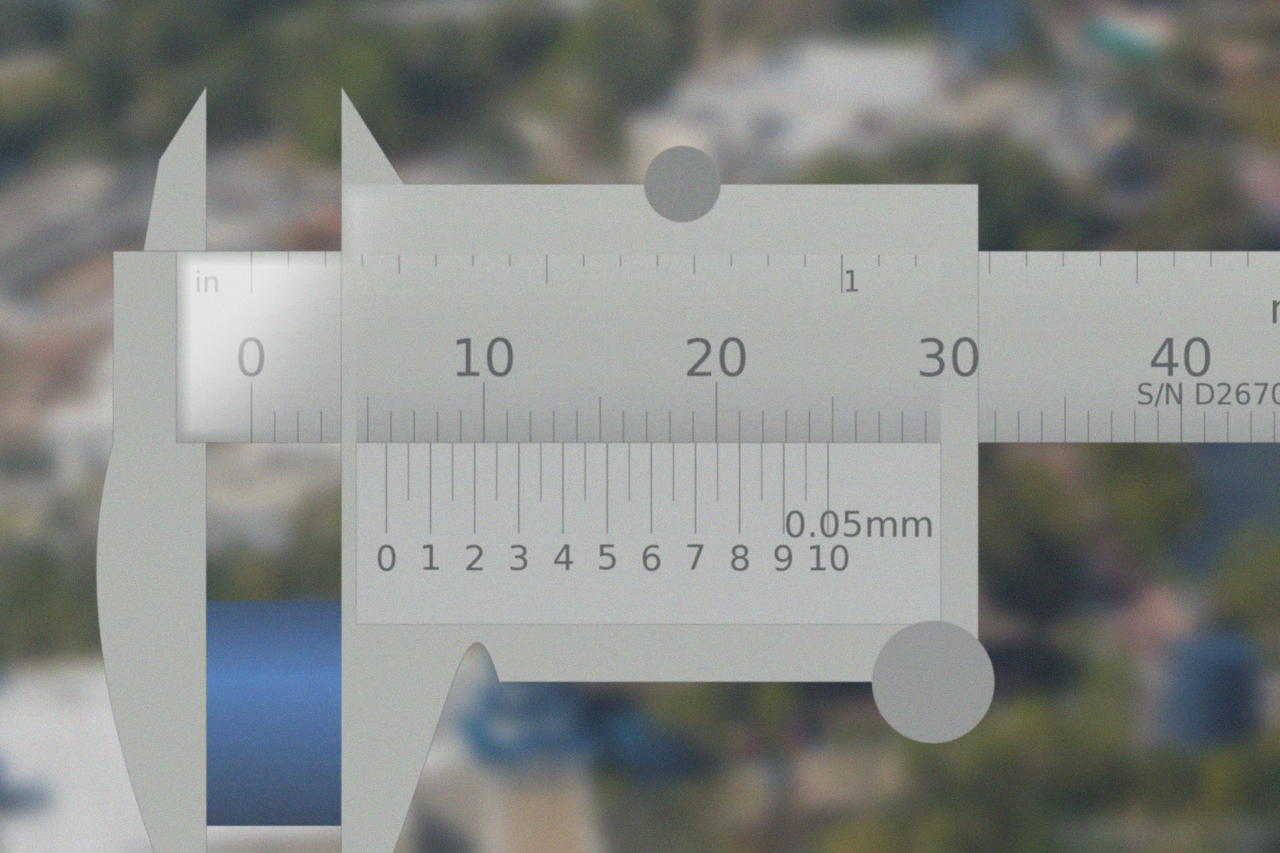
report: 5.8 (mm)
